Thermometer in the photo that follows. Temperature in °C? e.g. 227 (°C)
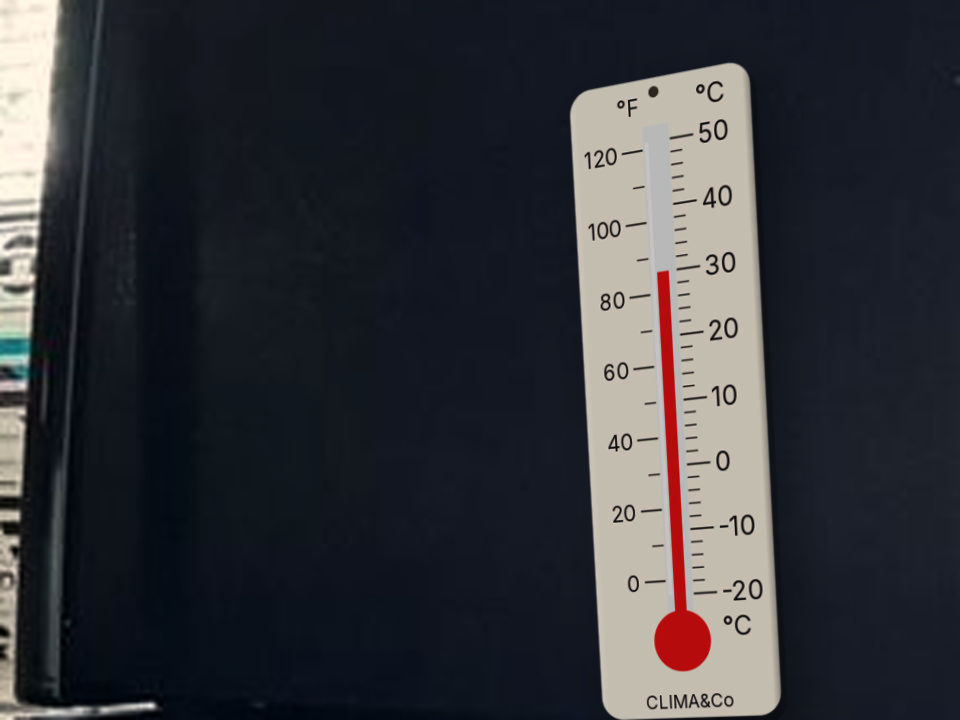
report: 30 (°C)
